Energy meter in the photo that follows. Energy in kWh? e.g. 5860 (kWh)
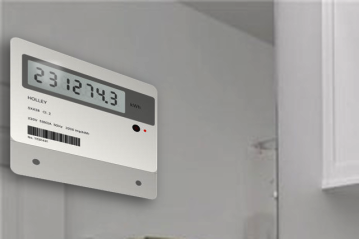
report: 231274.3 (kWh)
